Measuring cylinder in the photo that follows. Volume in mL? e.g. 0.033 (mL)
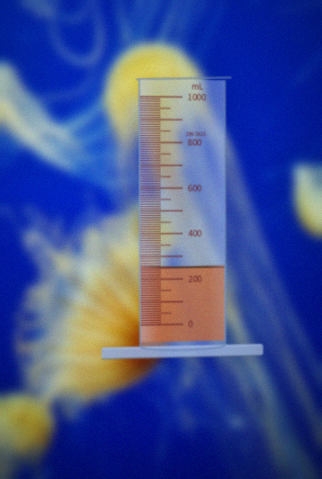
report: 250 (mL)
